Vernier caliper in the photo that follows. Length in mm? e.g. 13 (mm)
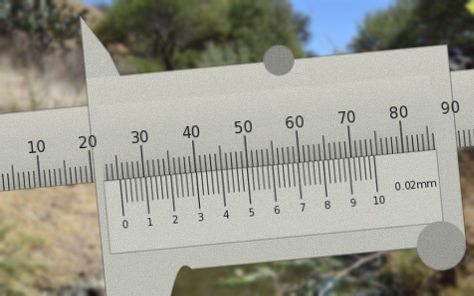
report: 25.4 (mm)
